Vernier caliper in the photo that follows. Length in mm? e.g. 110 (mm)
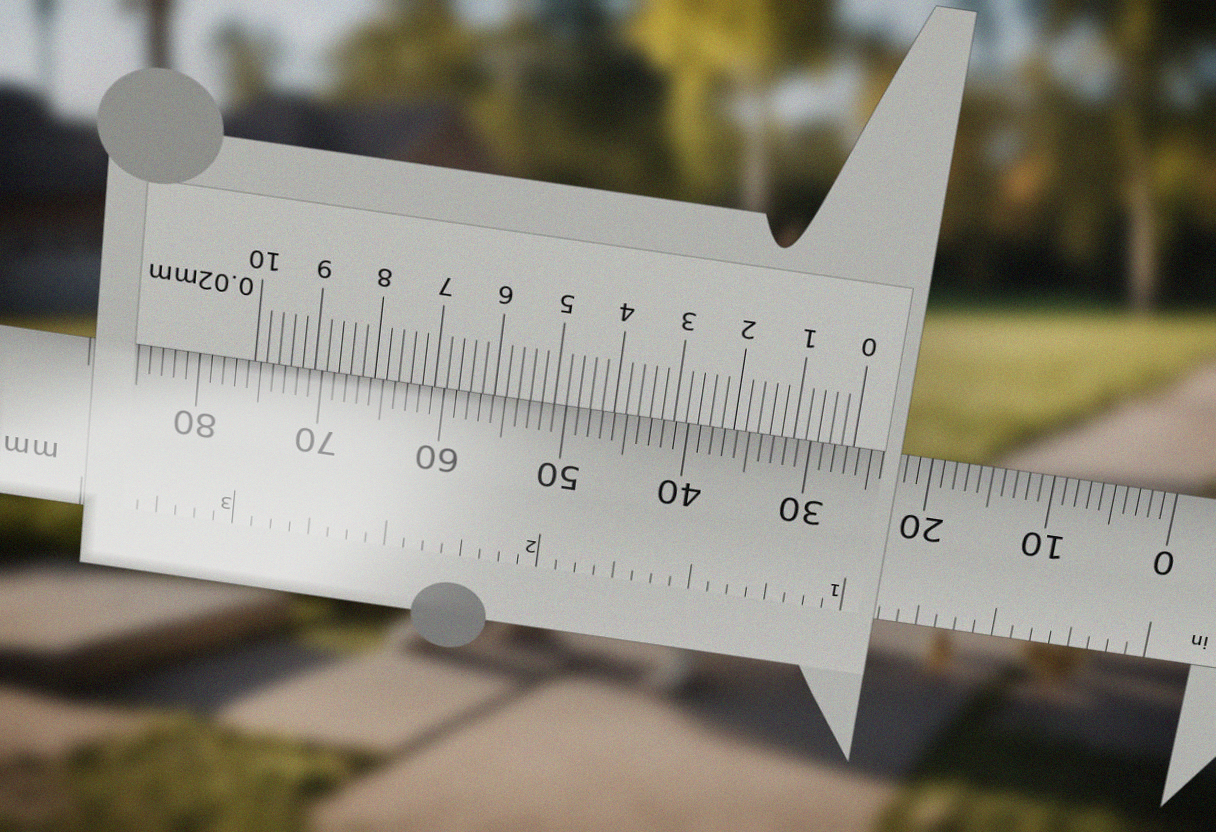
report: 26.5 (mm)
